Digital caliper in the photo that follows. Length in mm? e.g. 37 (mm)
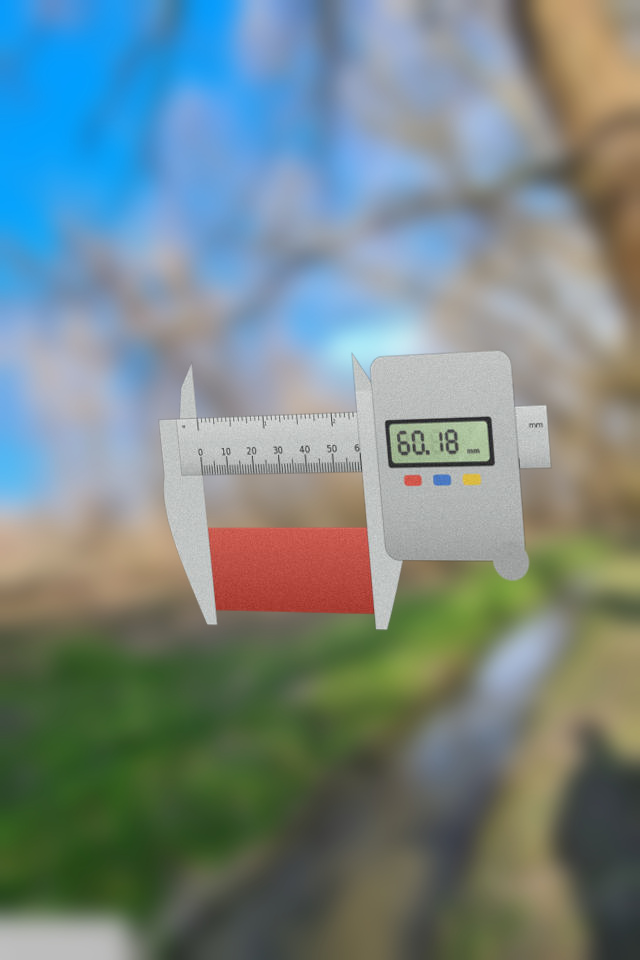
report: 60.18 (mm)
